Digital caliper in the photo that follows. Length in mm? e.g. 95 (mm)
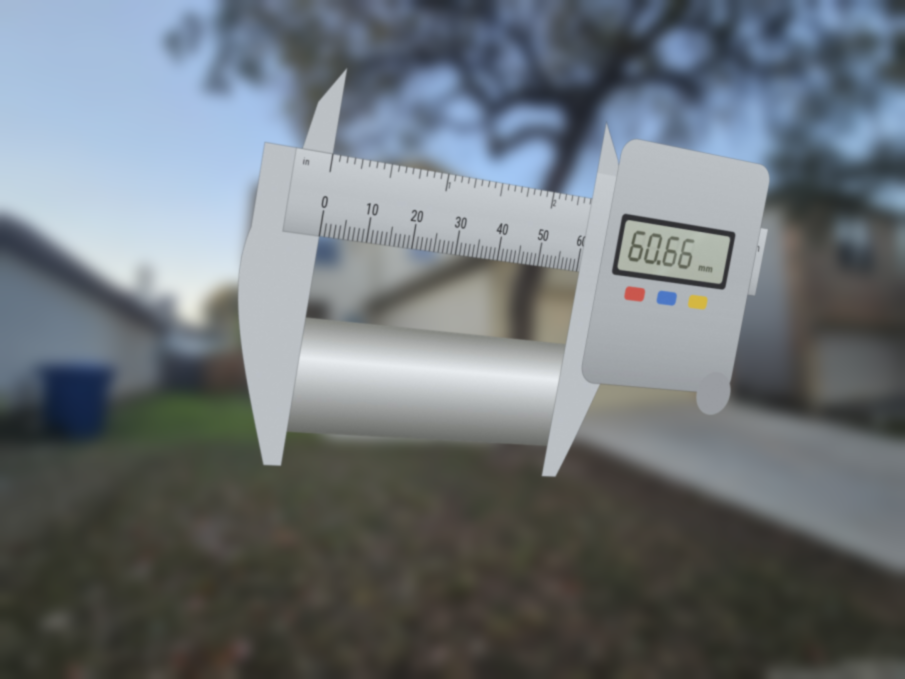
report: 60.66 (mm)
